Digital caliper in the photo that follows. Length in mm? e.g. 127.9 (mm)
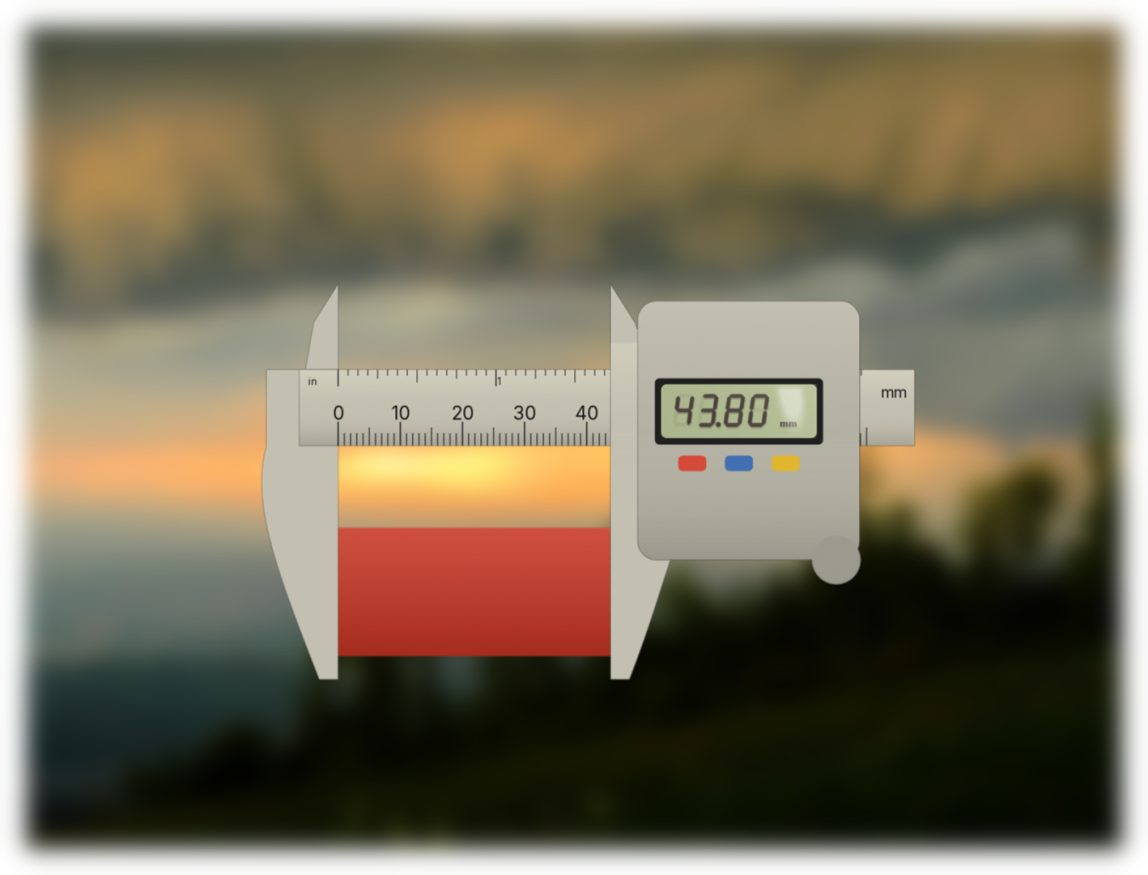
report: 43.80 (mm)
